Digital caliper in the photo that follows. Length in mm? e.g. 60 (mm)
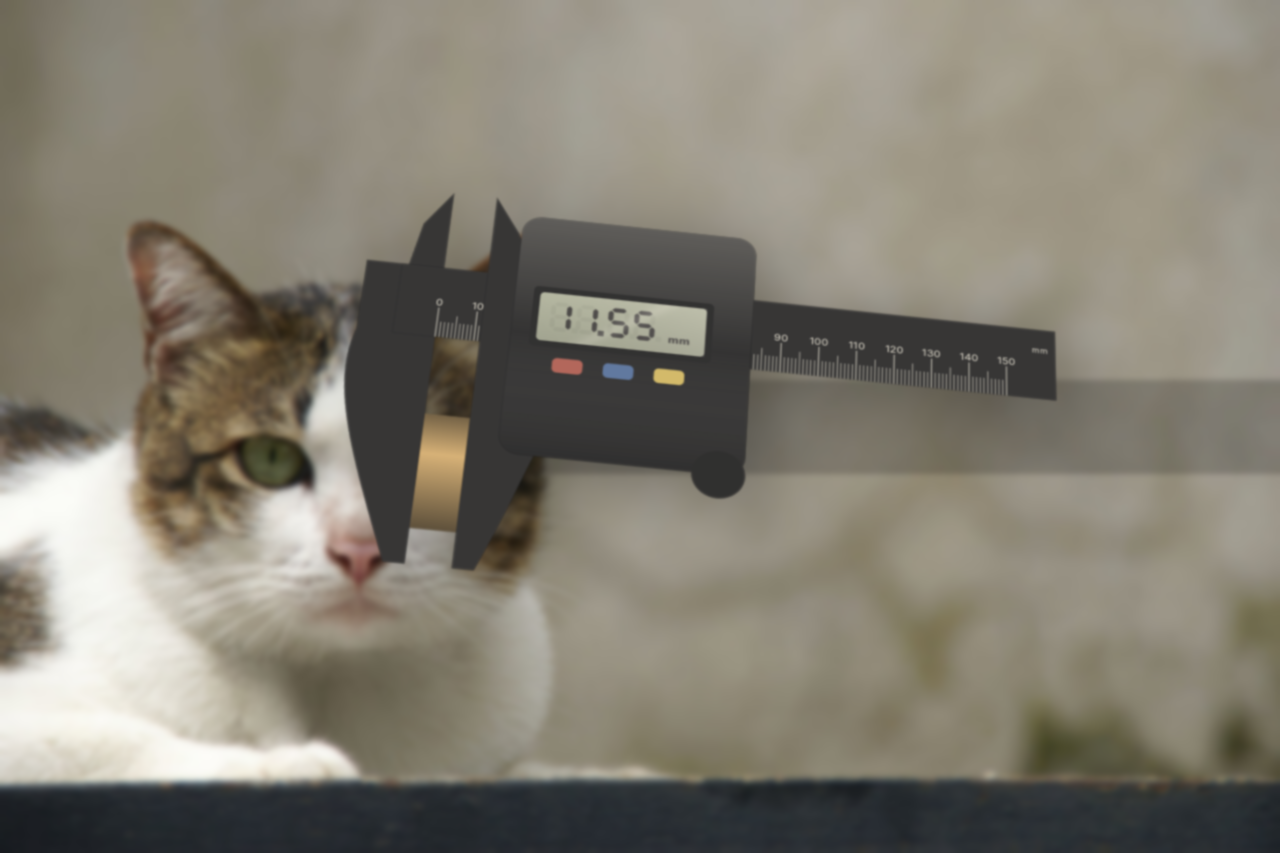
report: 11.55 (mm)
